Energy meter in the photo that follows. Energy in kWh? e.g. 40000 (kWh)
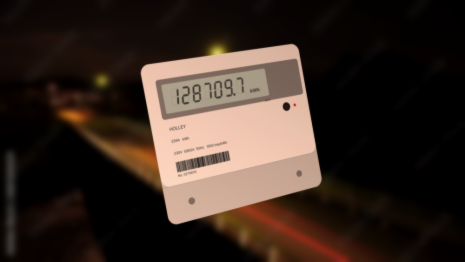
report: 128709.7 (kWh)
